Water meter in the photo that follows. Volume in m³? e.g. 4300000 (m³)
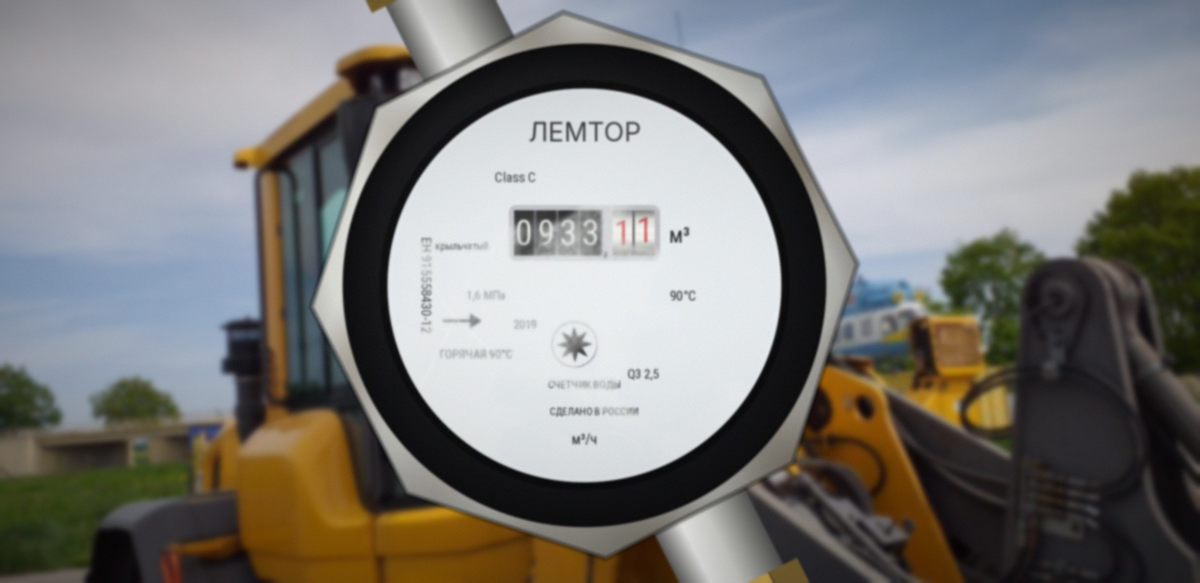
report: 933.11 (m³)
